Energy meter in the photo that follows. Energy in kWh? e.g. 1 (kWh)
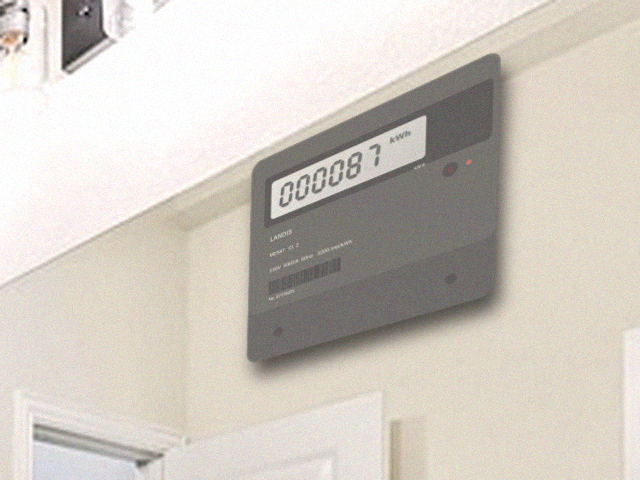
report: 87 (kWh)
